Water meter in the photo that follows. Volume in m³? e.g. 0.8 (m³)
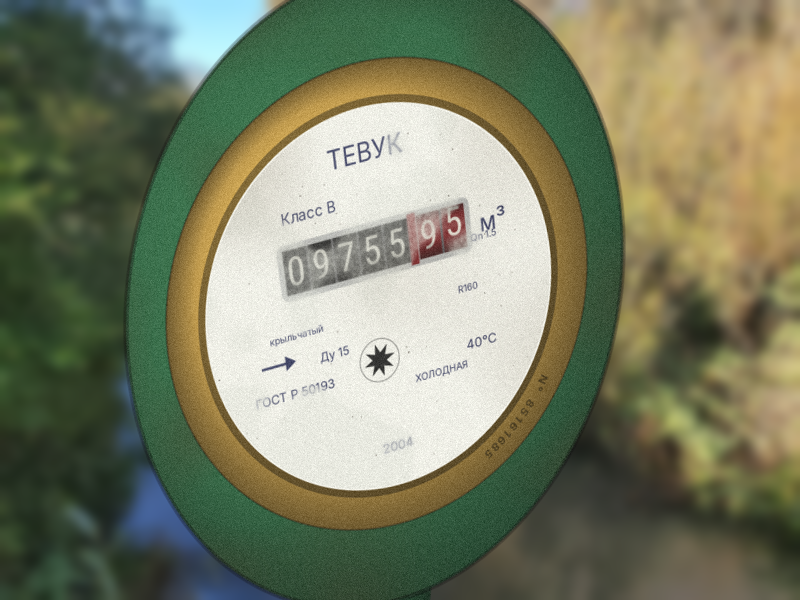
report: 9755.95 (m³)
